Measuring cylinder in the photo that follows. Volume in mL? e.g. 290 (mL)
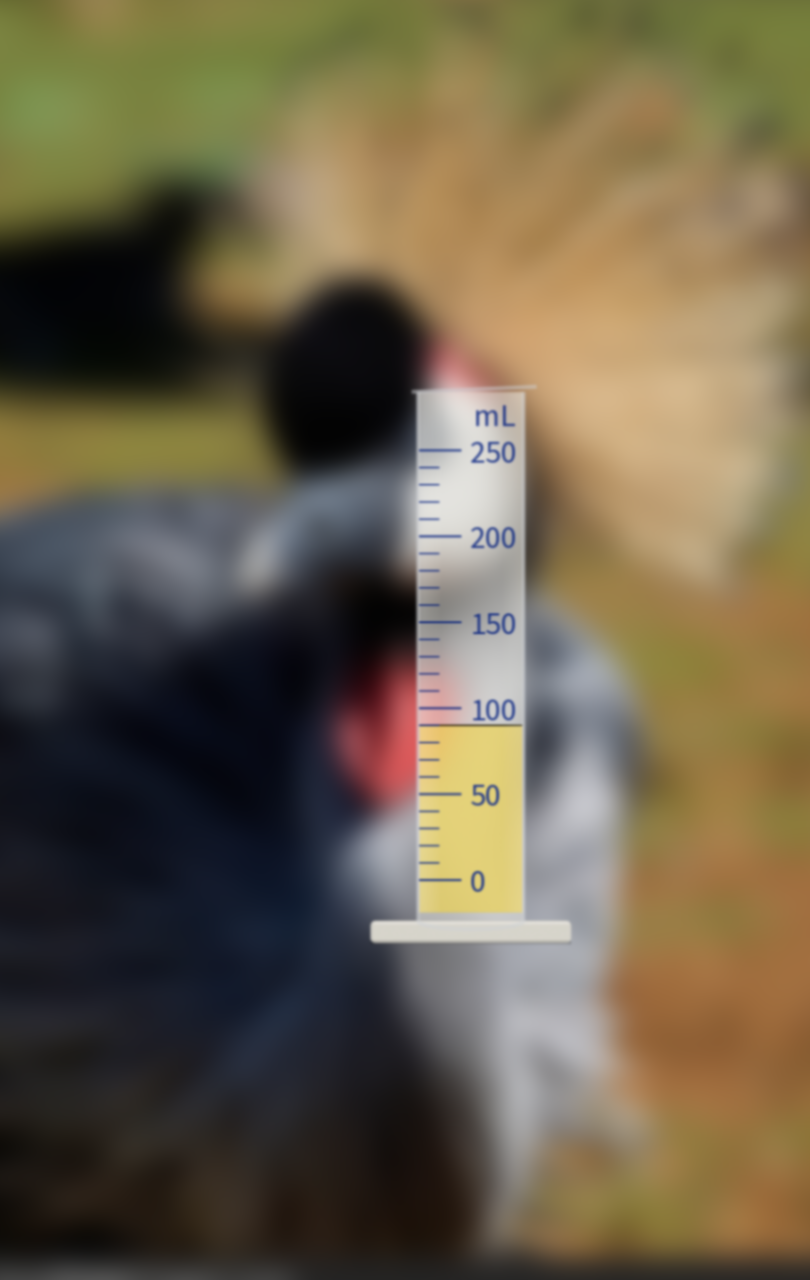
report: 90 (mL)
